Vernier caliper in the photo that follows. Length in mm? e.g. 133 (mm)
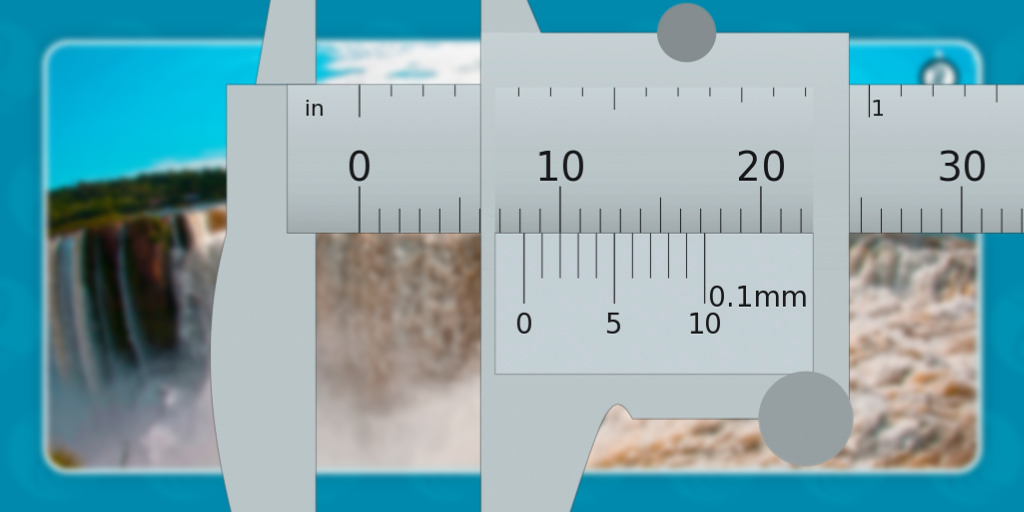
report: 8.2 (mm)
